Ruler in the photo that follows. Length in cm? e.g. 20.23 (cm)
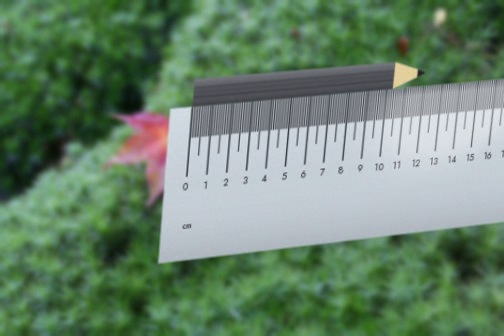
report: 12 (cm)
